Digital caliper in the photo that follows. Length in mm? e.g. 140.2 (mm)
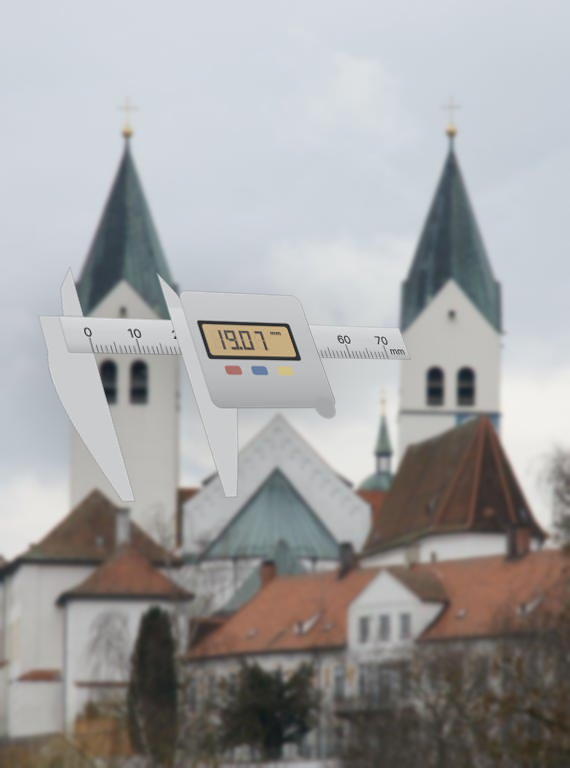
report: 19.07 (mm)
